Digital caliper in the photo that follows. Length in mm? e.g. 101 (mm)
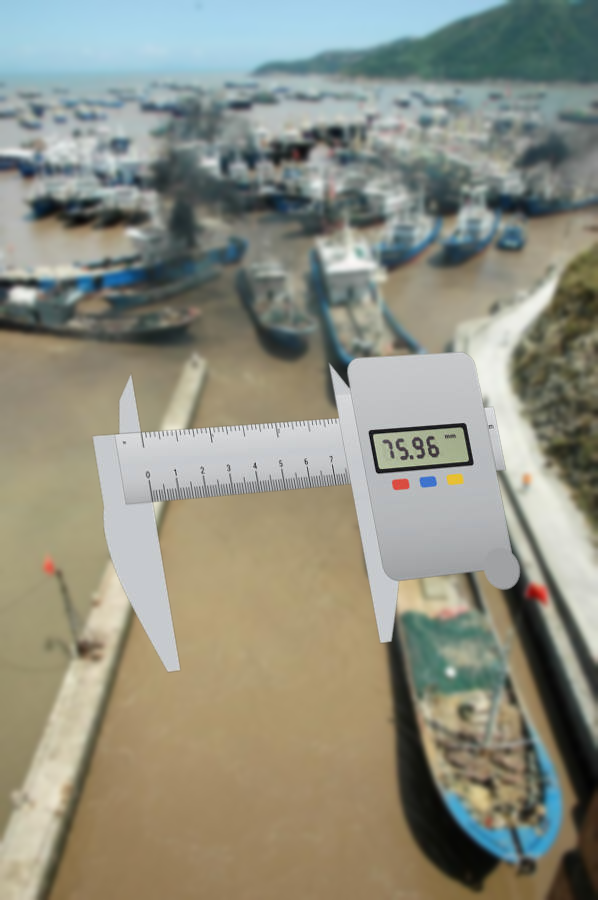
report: 75.96 (mm)
